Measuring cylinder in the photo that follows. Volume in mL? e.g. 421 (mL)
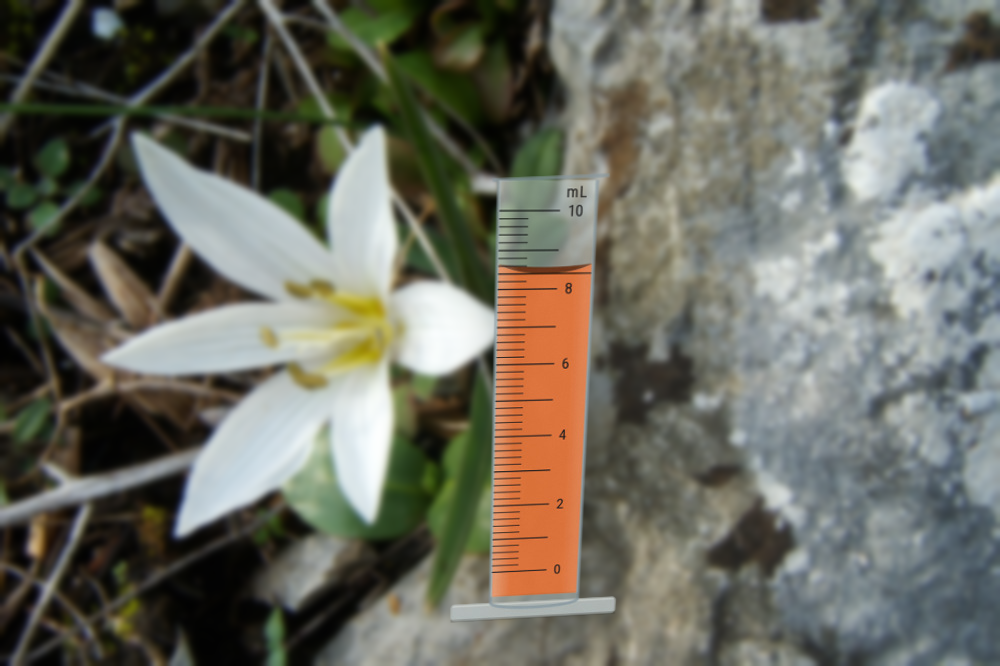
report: 8.4 (mL)
